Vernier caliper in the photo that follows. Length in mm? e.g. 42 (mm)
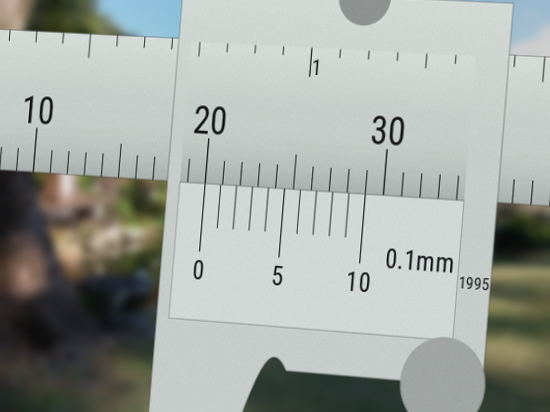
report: 20.0 (mm)
